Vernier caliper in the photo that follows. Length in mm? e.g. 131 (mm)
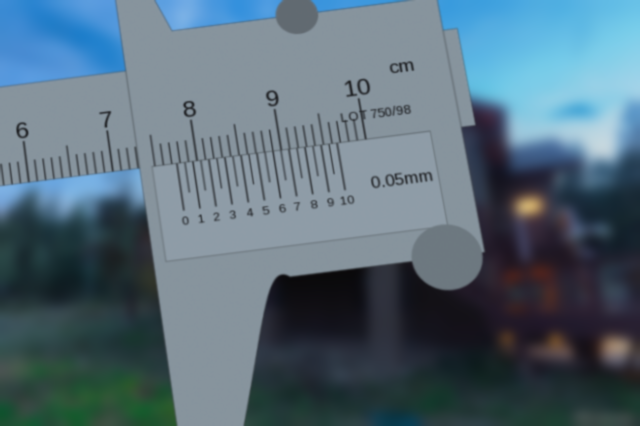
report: 77.6 (mm)
